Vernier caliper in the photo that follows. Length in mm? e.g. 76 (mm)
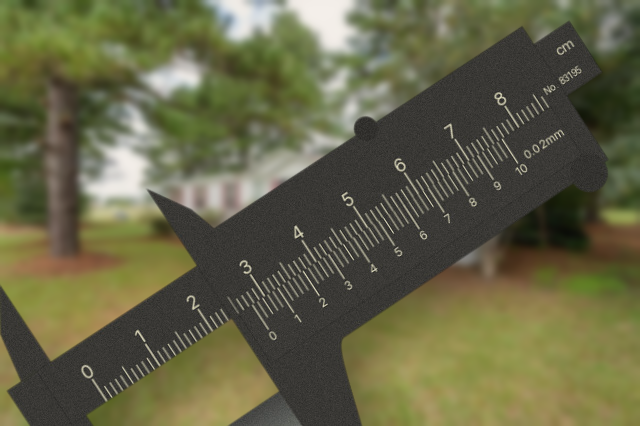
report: 27.6 (mm)
